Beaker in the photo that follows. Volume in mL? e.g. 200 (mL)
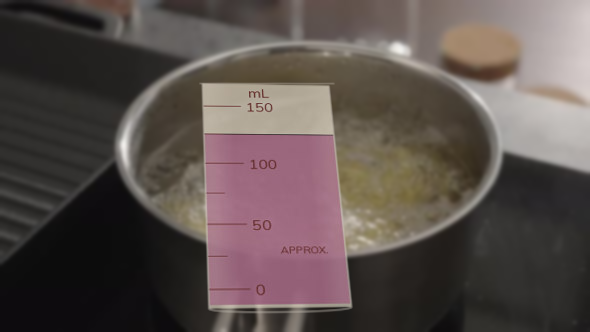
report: 125 (mL)
